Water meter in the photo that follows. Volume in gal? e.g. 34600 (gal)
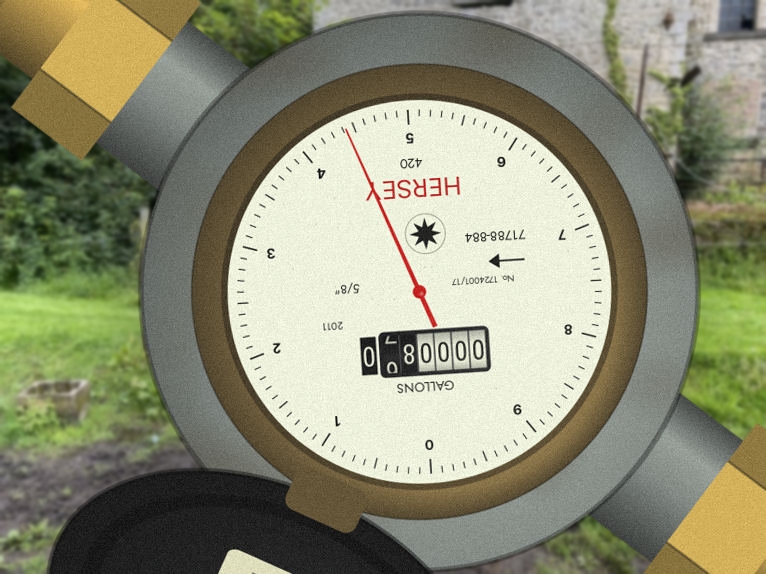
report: 864.4 (gal)
